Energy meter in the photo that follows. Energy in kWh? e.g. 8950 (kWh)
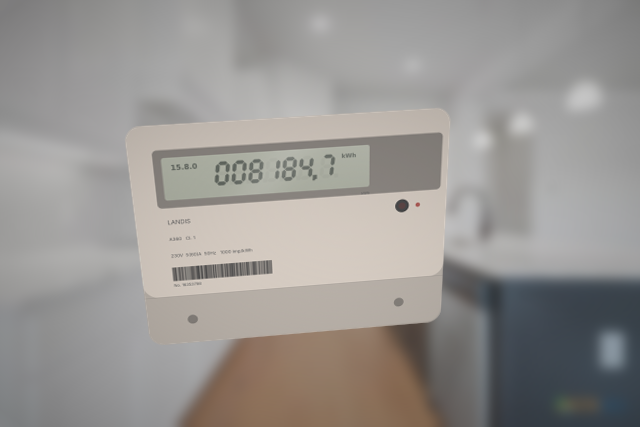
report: 8184.7 (kWh)
